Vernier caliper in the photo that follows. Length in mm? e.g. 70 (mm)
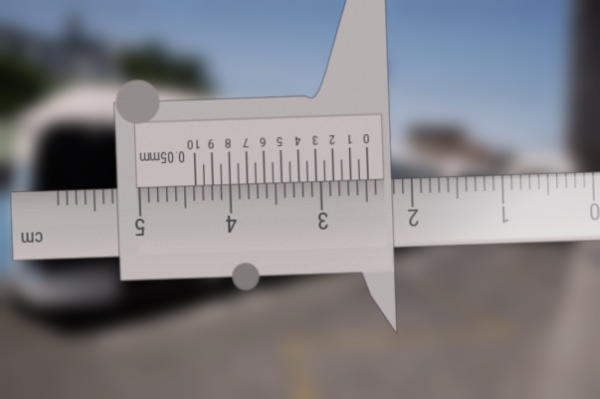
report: 24.8 (mm)
